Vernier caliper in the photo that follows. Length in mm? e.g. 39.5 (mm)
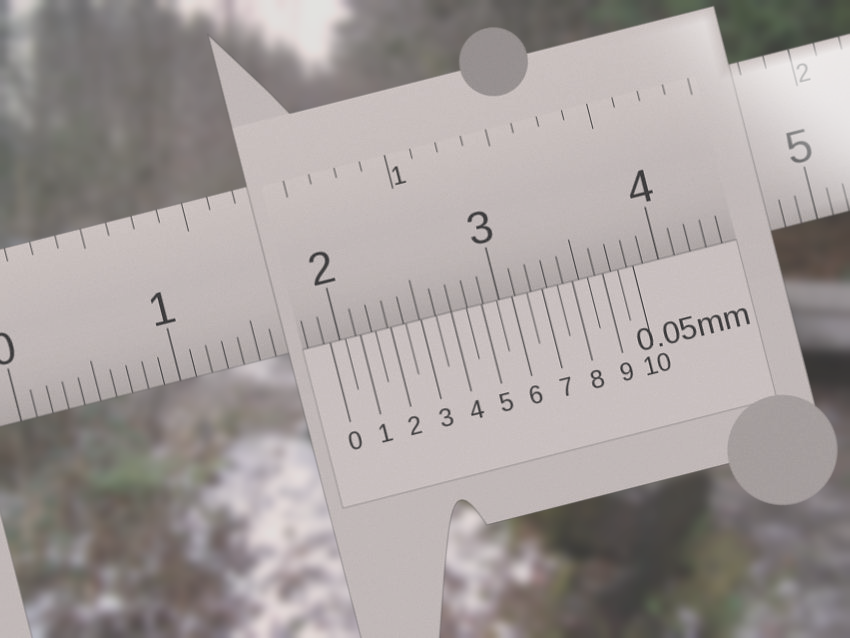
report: 19.4 (mm)
